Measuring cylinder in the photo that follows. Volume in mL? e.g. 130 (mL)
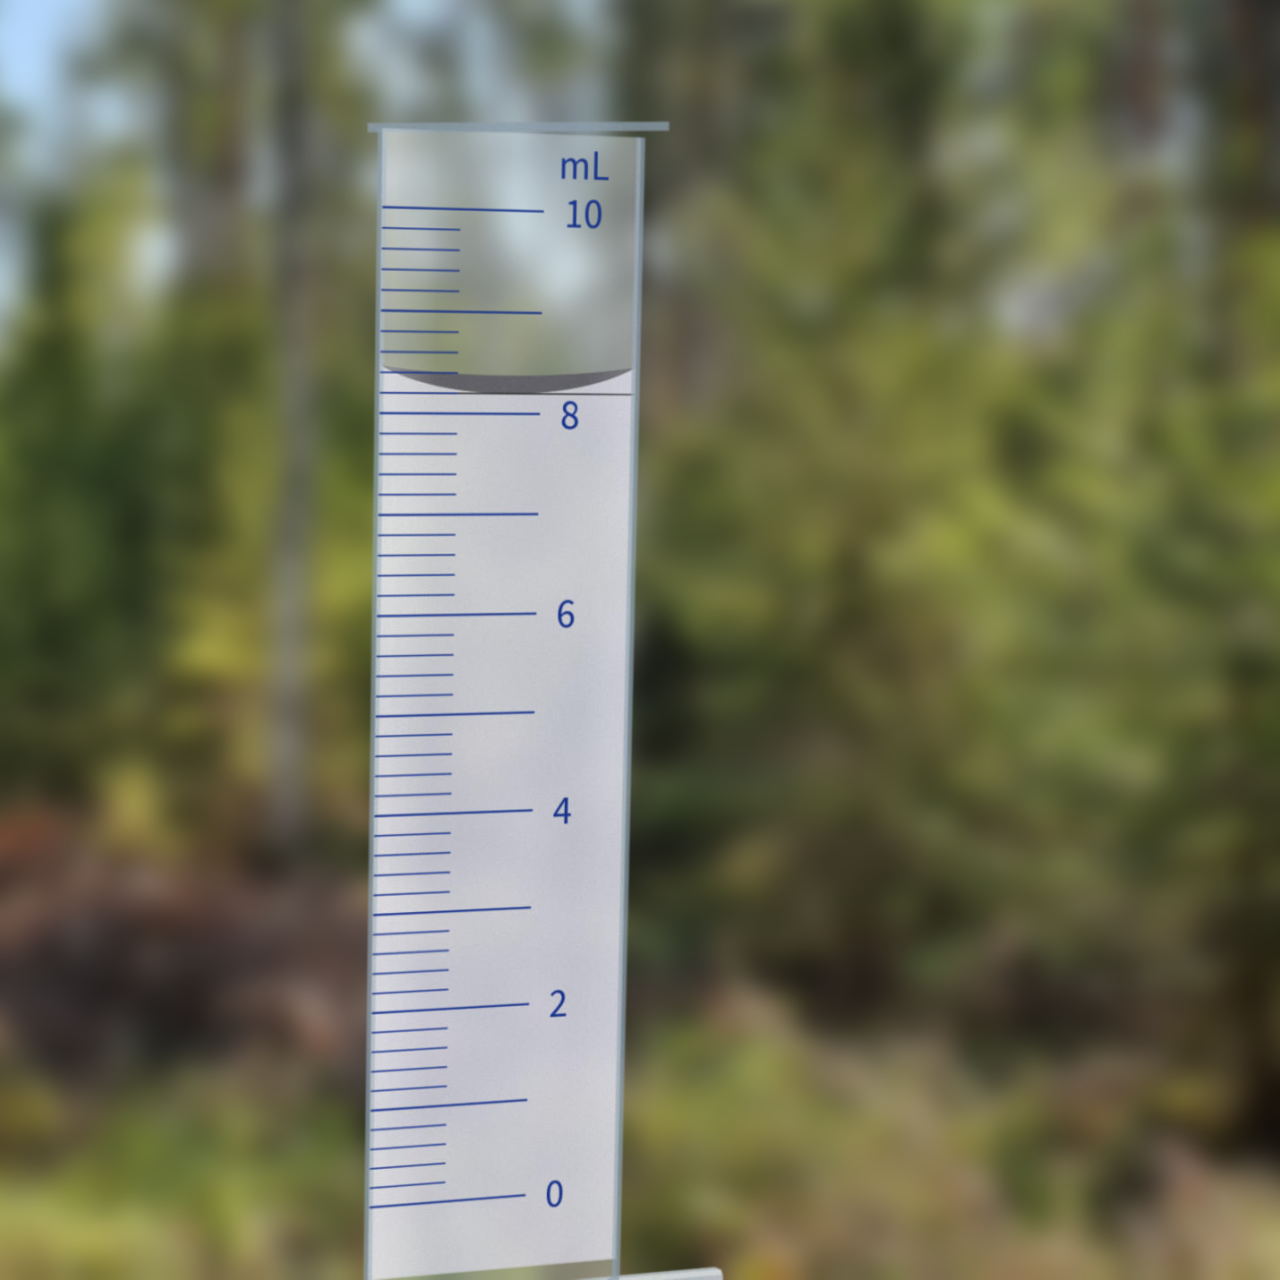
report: 8.2 (mL)
